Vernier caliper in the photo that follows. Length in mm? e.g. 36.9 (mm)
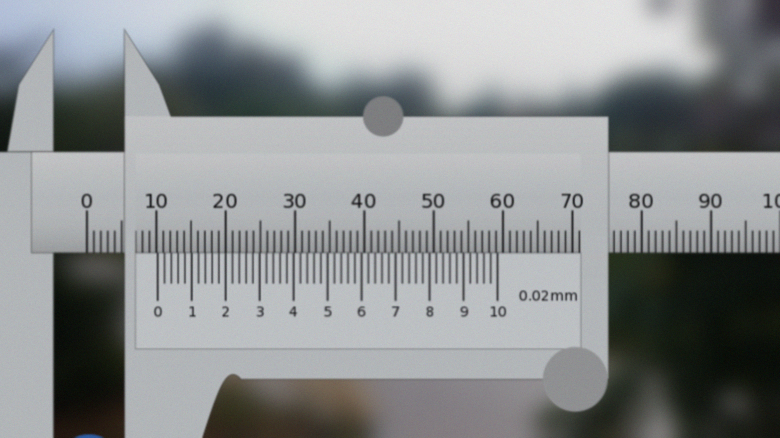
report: 10.2 (mm)
